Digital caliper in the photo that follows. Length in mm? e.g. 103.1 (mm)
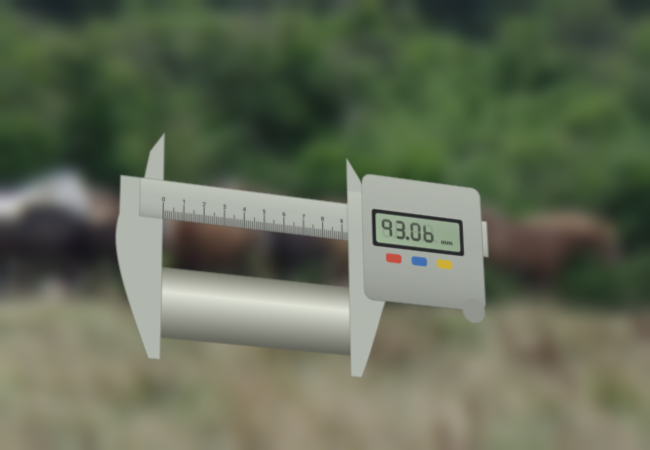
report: 93.06 (mm)
